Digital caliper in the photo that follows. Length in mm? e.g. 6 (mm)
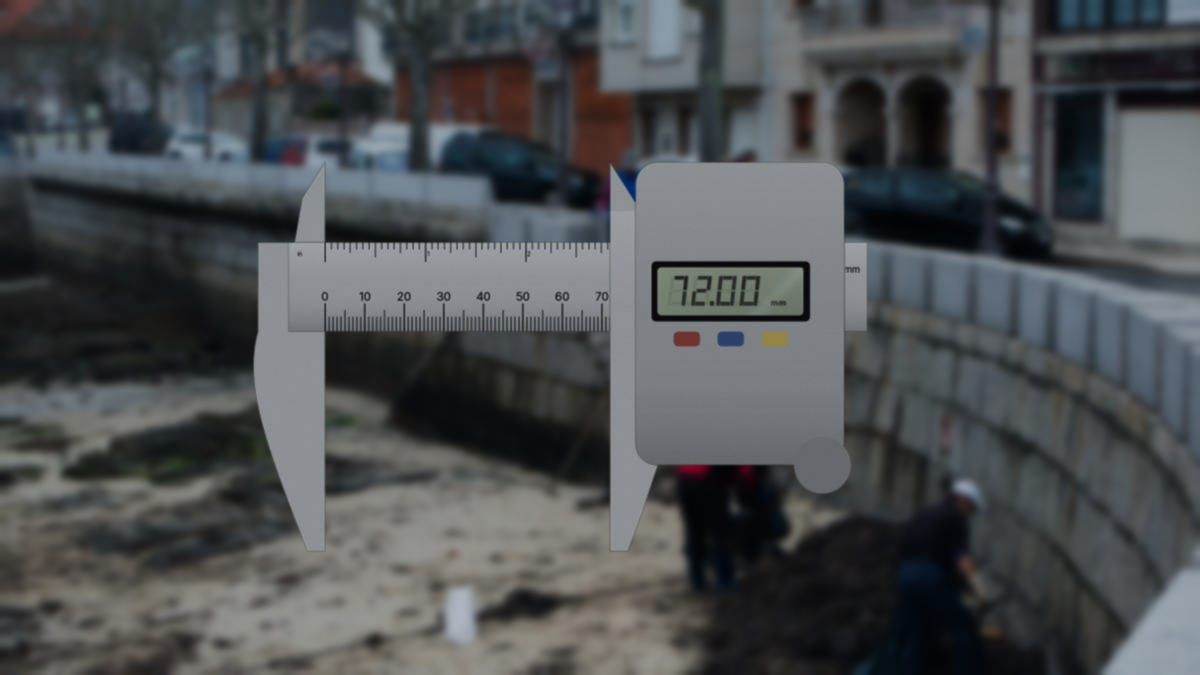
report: 72.00 (mm)
